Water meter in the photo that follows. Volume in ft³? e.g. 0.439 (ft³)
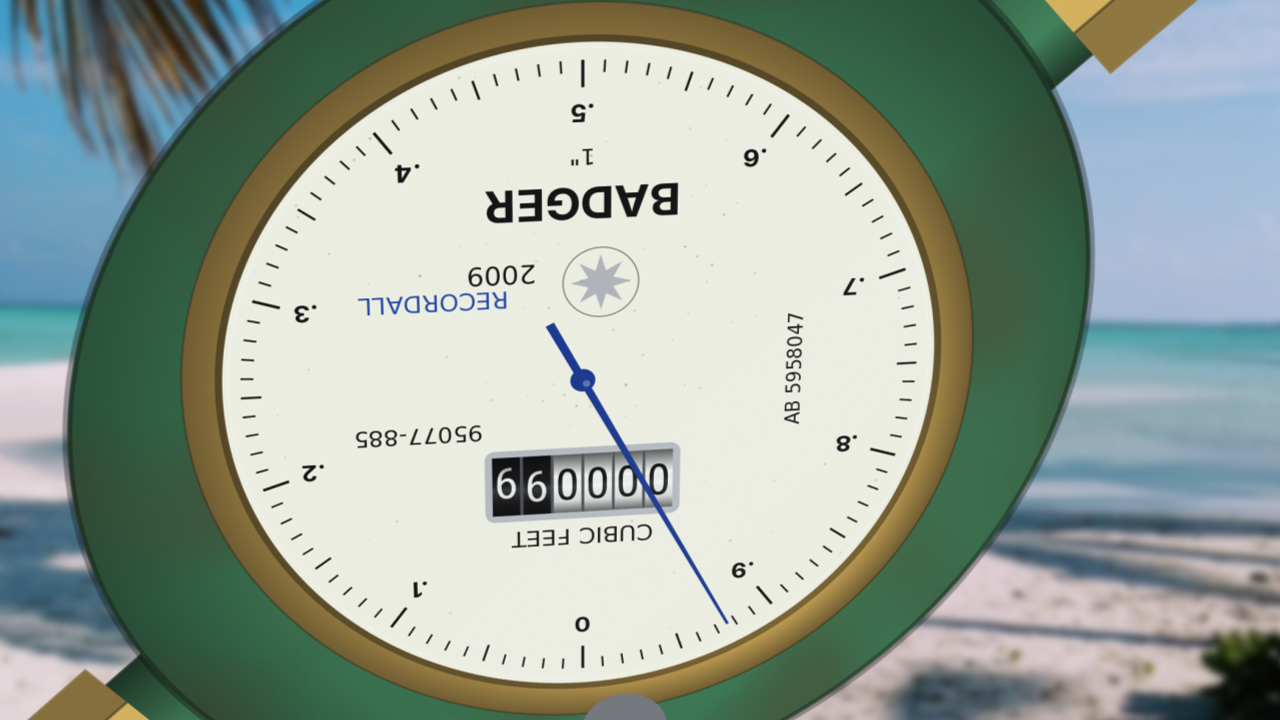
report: 98.92 (ft³)
